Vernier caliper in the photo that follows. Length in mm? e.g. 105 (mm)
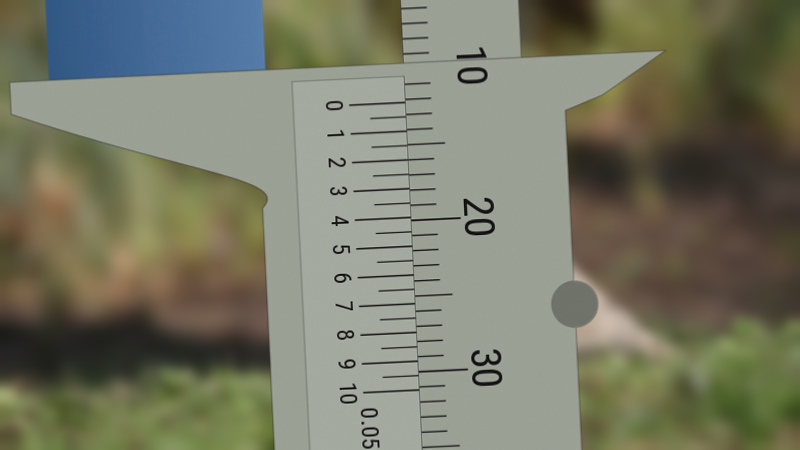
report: 12.2 (mm)
